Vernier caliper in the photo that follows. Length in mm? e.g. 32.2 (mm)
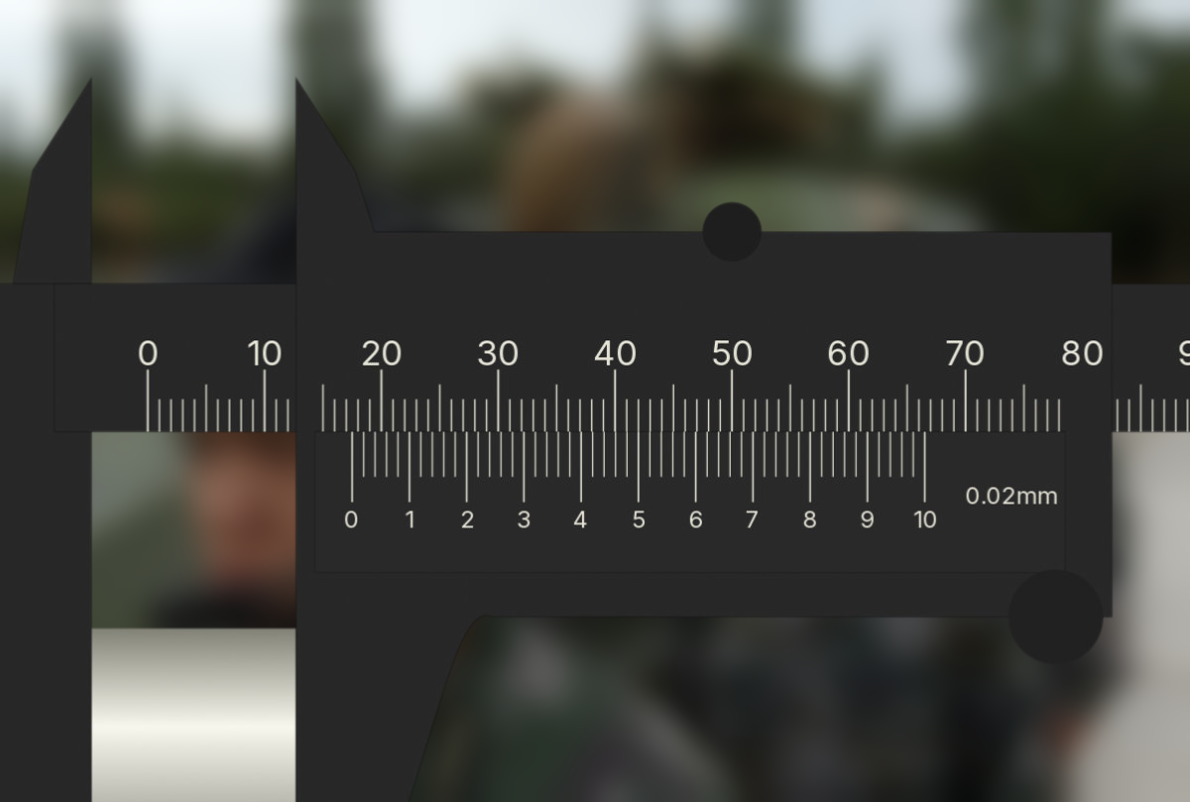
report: 17.5 (mm)
